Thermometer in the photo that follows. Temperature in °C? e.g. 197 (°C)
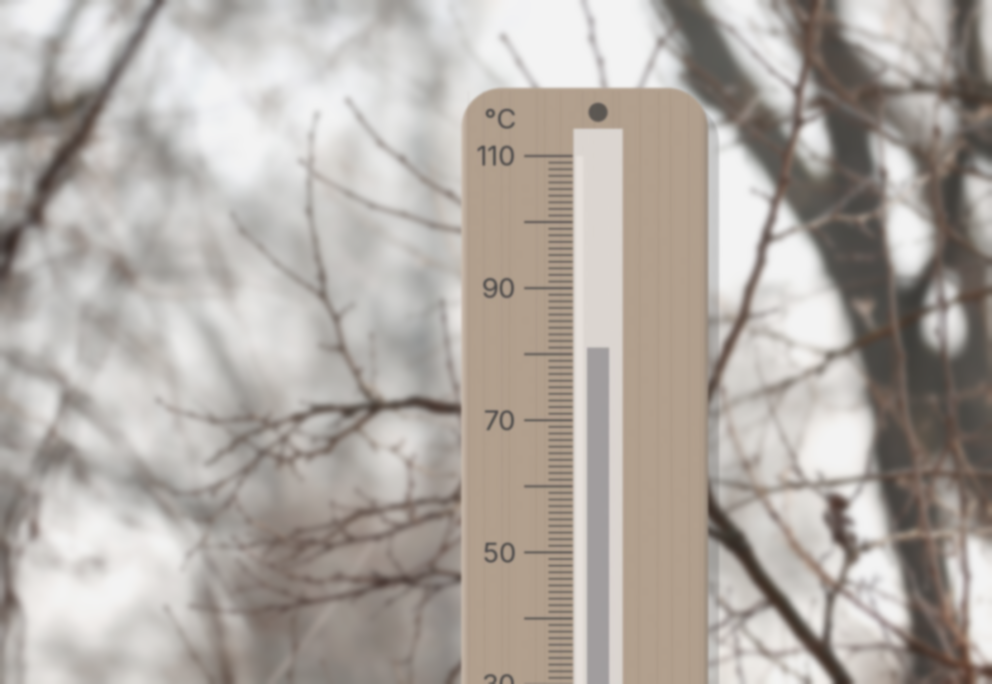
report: 81 (°C)
